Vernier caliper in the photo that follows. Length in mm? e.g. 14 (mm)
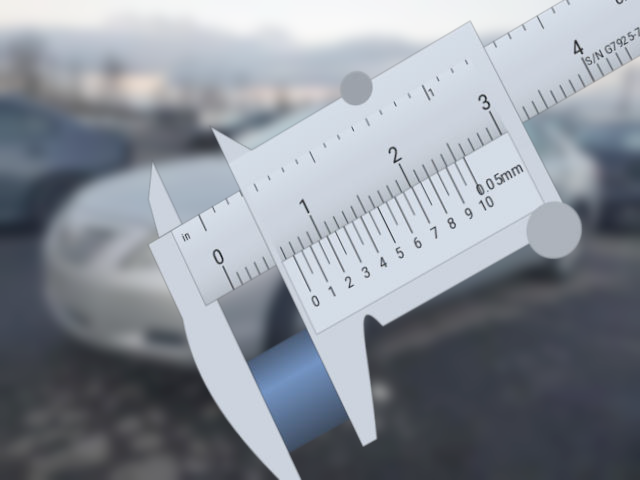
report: 6.8 (mm)
